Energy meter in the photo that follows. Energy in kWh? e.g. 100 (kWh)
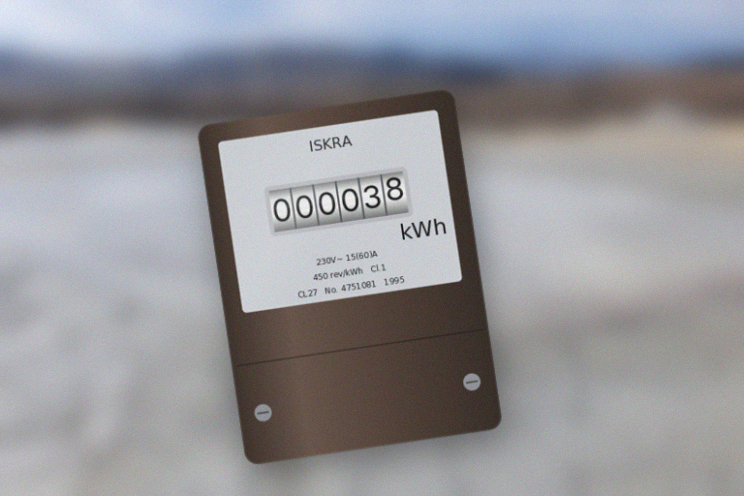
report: 38 (kWh)
